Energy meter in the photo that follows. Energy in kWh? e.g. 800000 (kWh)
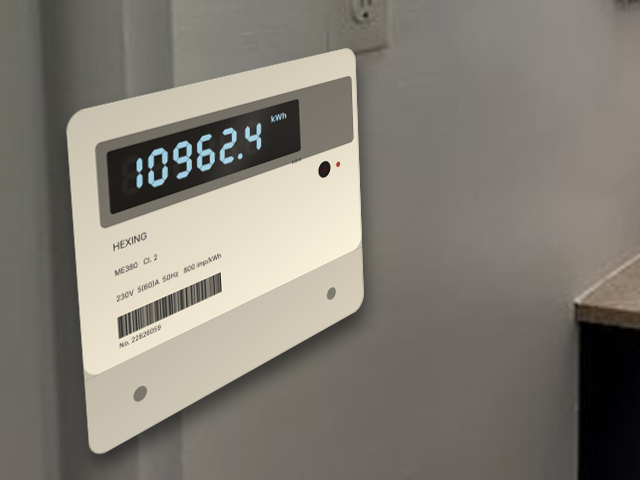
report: 10962.4 (kWh)
